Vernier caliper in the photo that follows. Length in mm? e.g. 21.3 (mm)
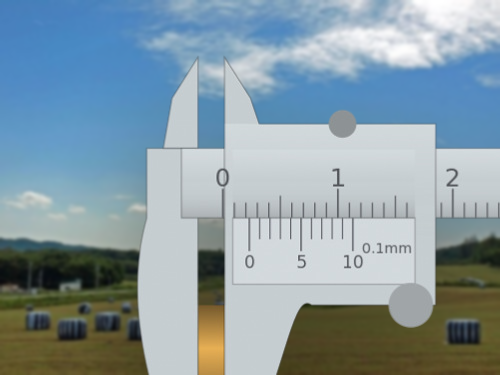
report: 2.3 (mm)
